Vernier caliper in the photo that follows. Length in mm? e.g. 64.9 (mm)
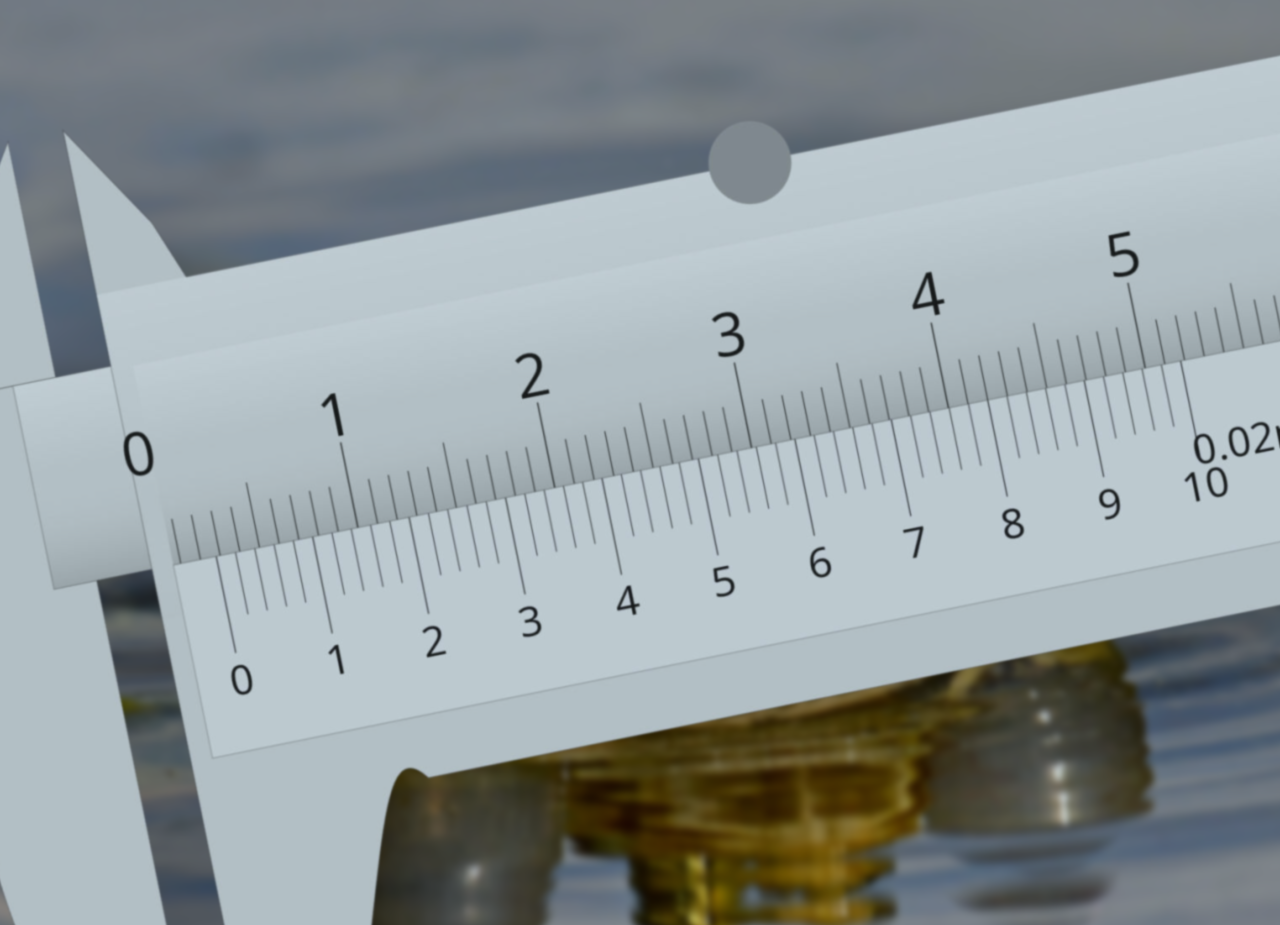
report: 2.8 (mm)
